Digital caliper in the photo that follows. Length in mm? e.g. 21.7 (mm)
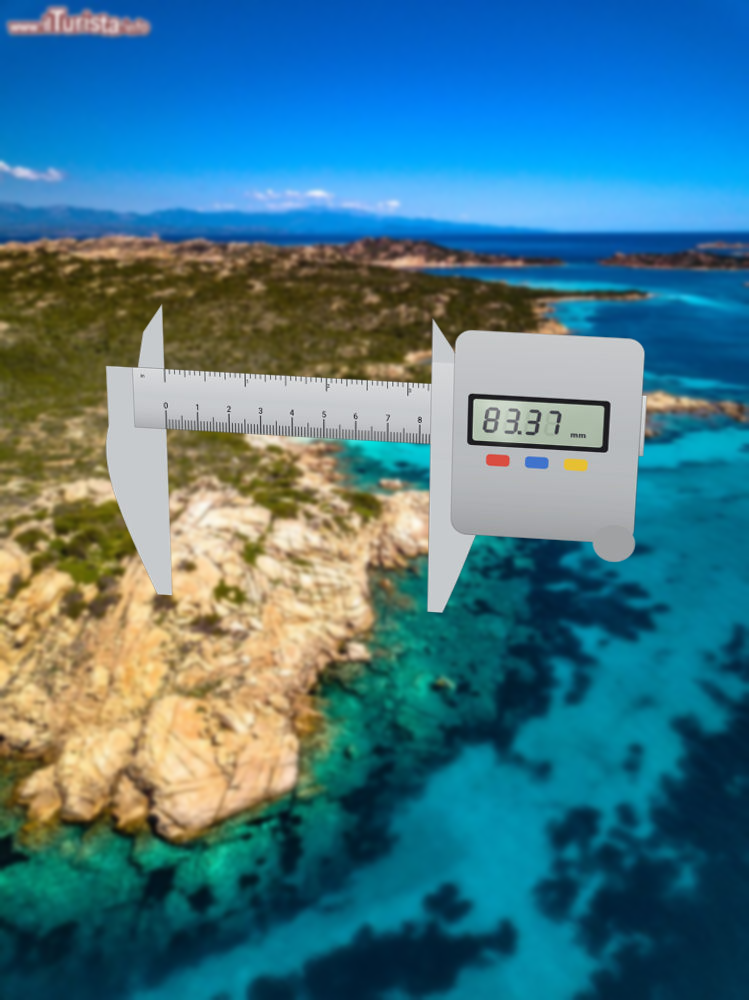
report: 83.37 (mm)
